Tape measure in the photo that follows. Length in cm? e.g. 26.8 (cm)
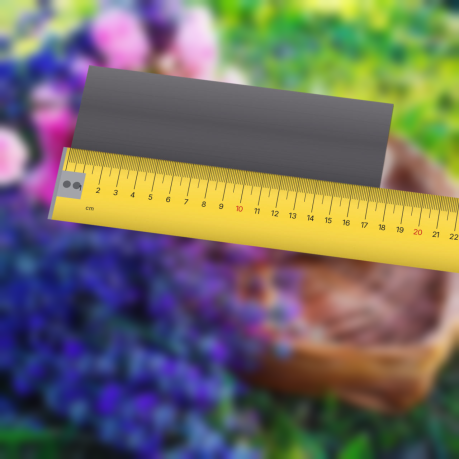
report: 17.5 (cm)
